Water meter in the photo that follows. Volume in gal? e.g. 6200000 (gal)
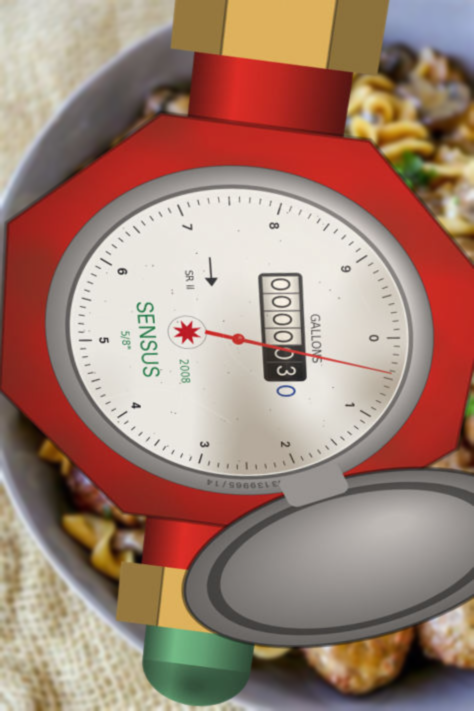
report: 30.4 (gal)
